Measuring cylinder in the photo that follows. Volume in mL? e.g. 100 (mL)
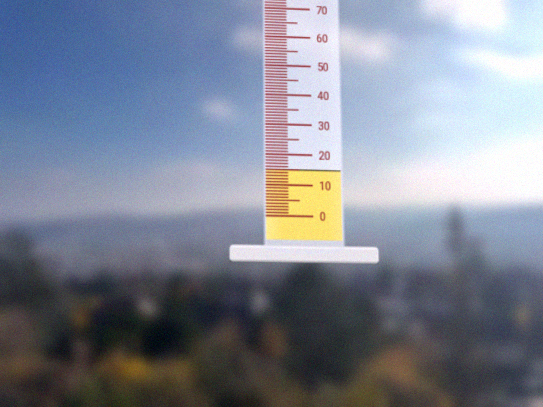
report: 15 (mL)
